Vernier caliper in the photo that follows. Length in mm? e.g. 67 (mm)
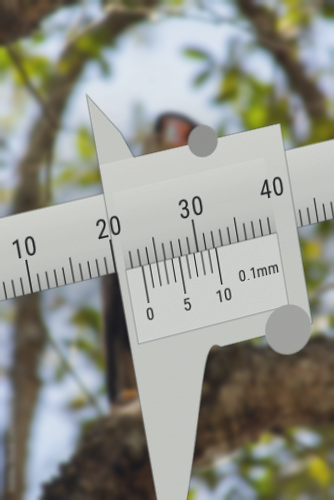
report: 23.2 (mm)
